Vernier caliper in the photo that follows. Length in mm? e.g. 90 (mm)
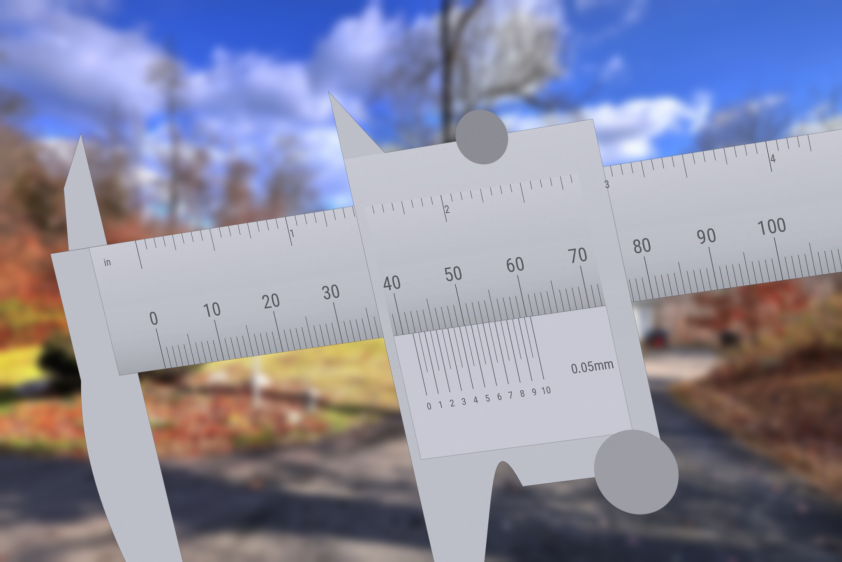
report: 41.6 (mm)
